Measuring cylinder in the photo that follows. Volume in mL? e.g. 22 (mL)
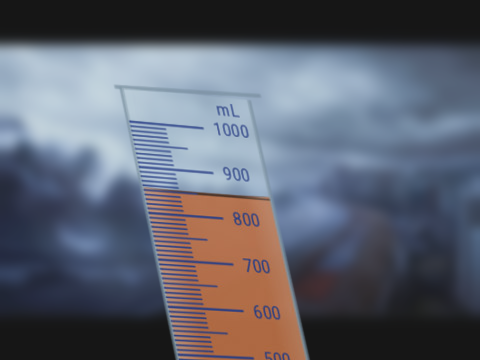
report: 850 (mL)
